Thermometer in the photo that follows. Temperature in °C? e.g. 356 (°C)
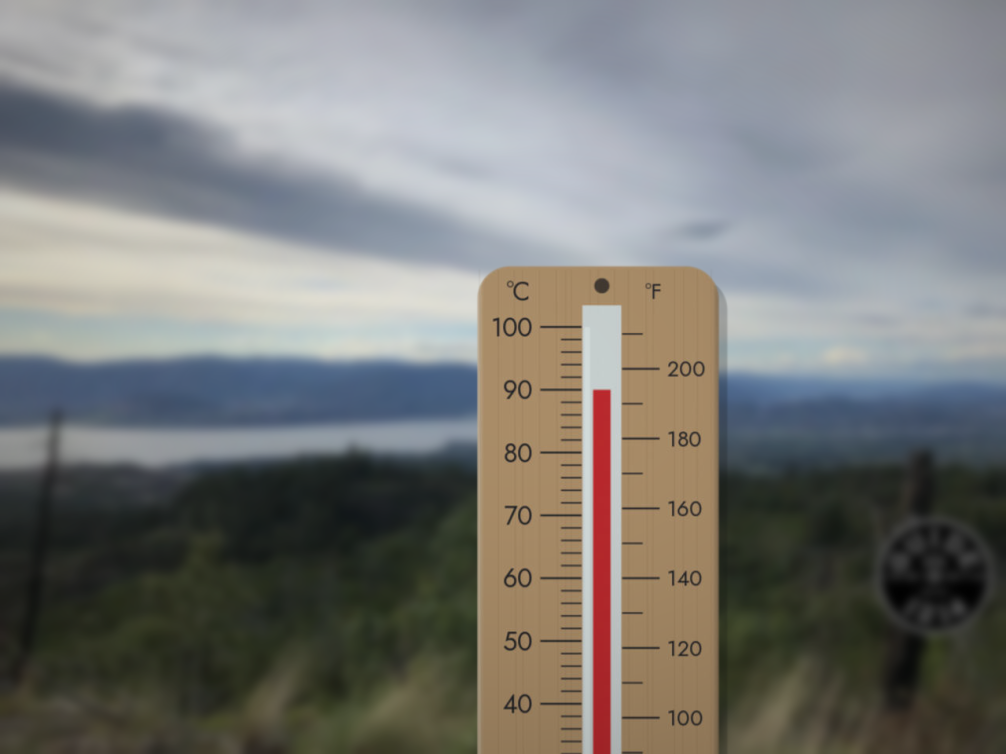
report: 90 (°C)
